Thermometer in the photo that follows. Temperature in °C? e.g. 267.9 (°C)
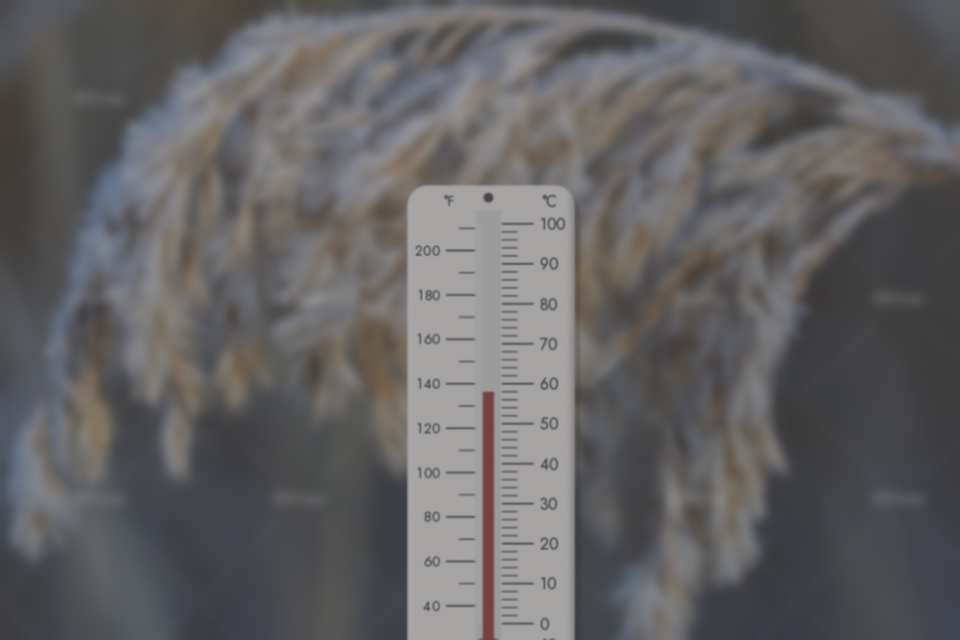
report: 58 (°C)
